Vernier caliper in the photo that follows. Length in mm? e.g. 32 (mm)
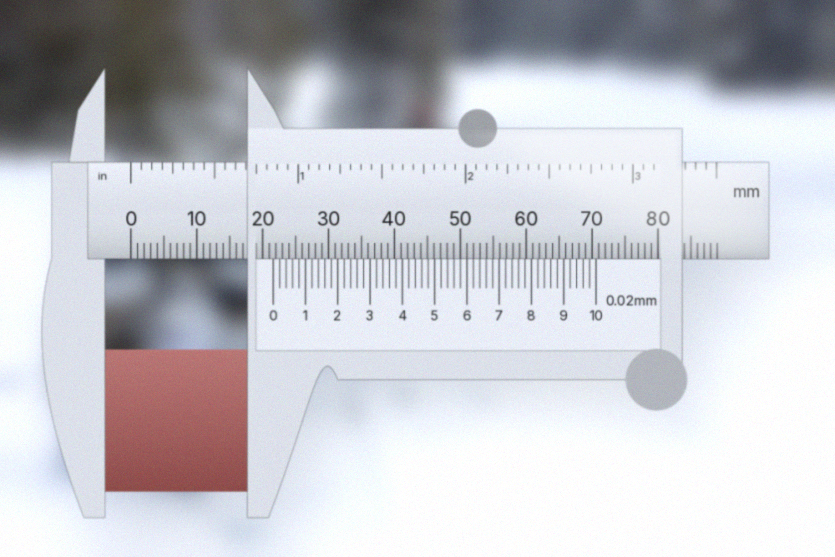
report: 21.6 (mm)
